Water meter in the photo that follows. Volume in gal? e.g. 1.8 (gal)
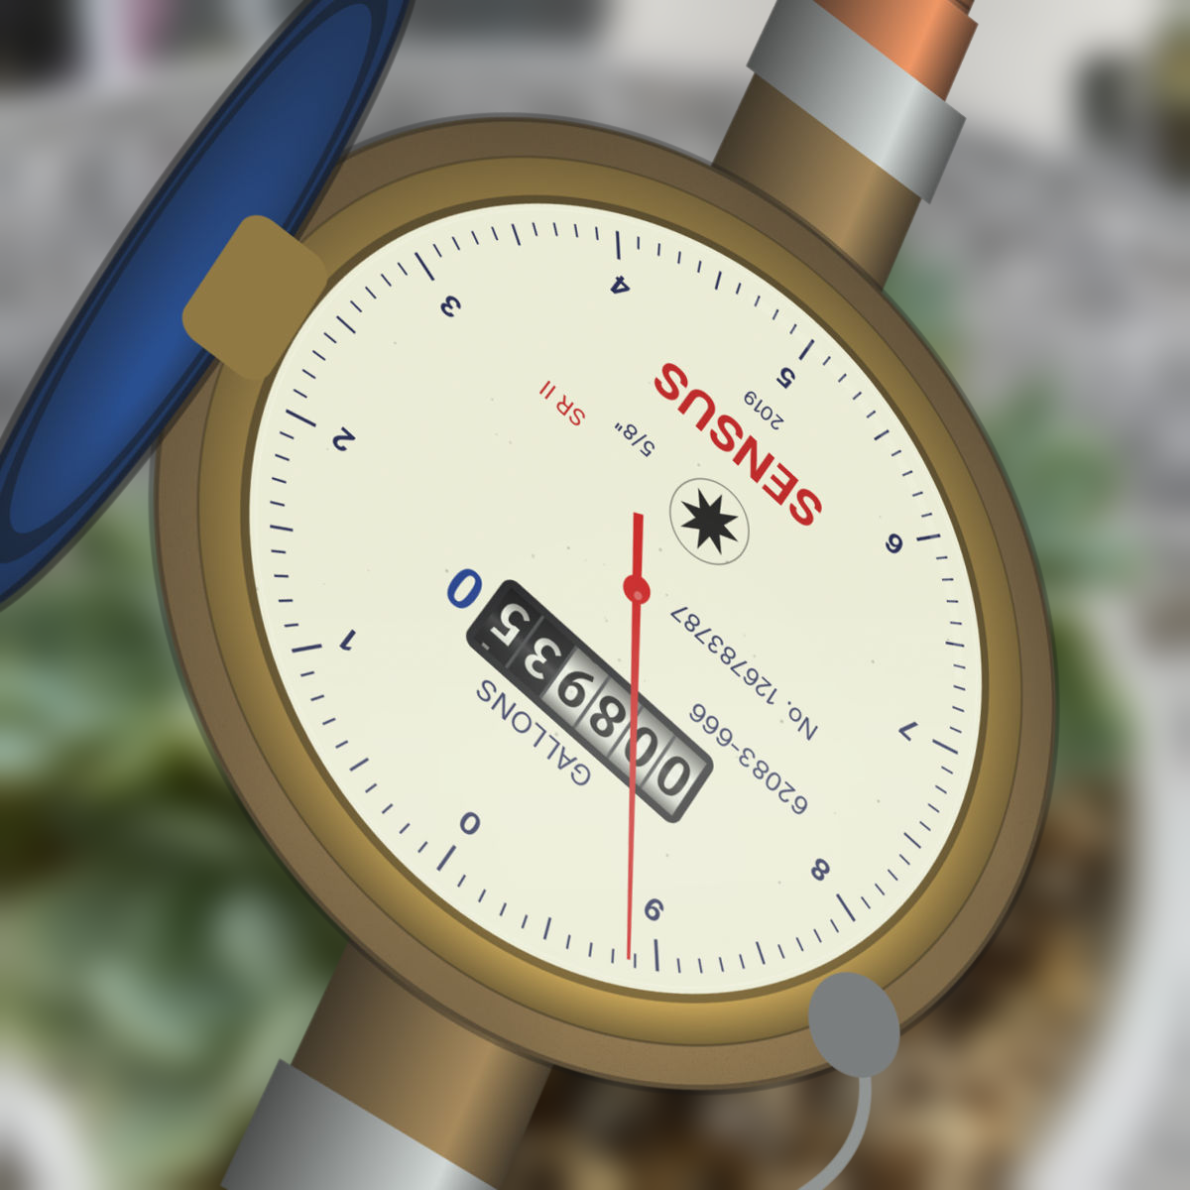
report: 89349.1 (gal)
